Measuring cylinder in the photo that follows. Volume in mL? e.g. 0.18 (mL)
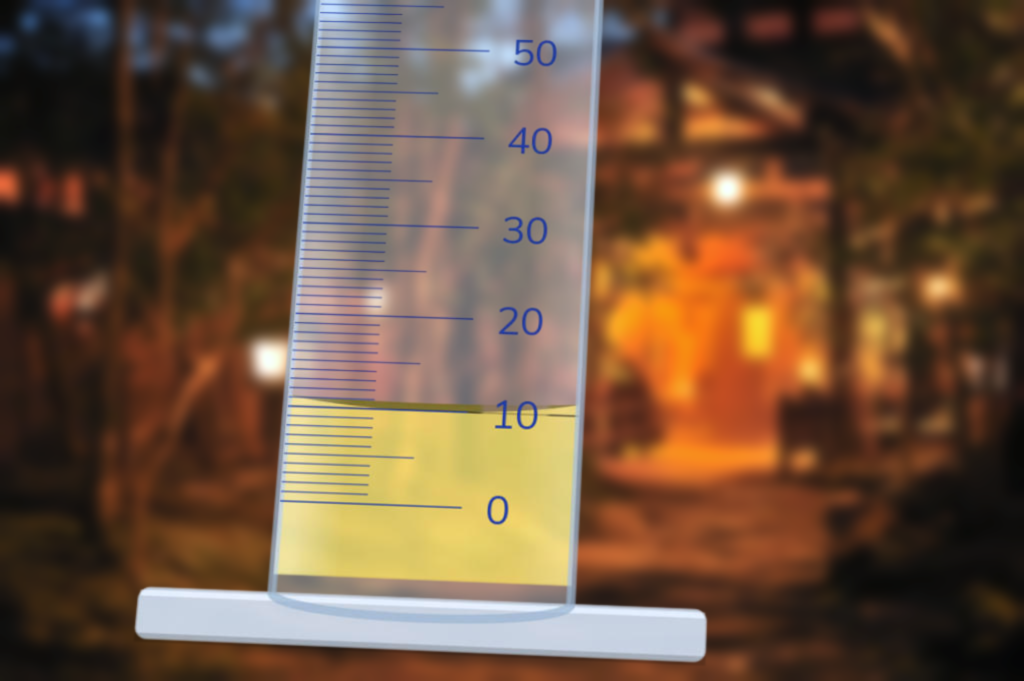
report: 10 (mL)
